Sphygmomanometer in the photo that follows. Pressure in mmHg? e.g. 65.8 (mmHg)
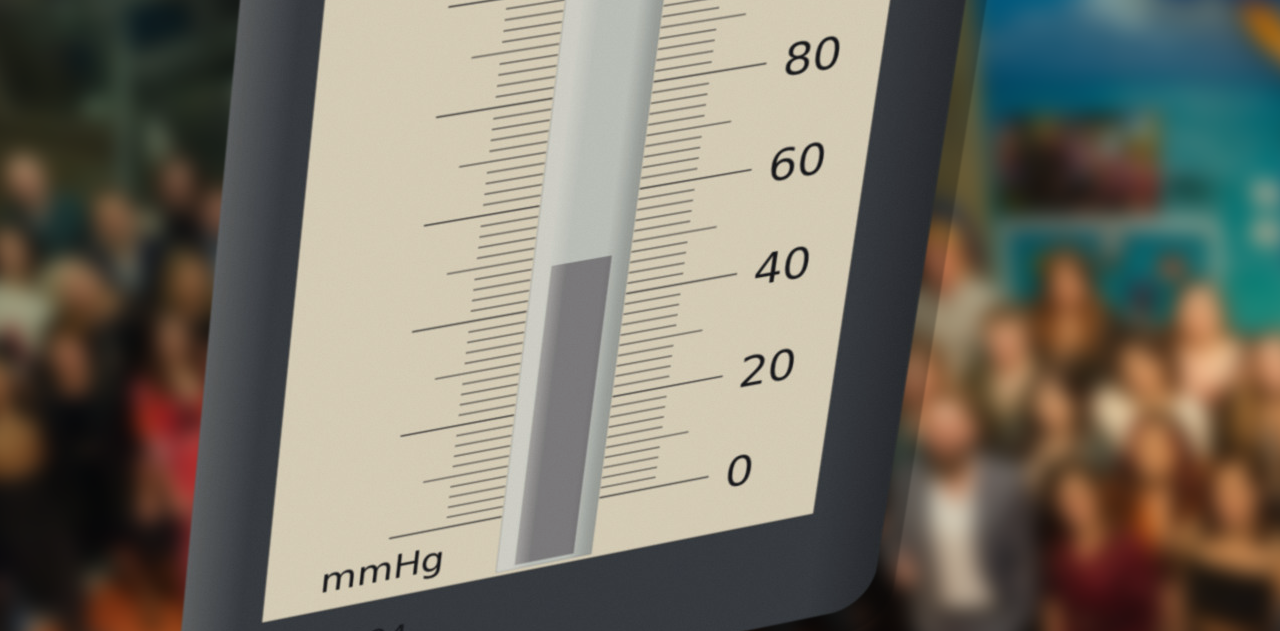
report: 48 (mmHg)
